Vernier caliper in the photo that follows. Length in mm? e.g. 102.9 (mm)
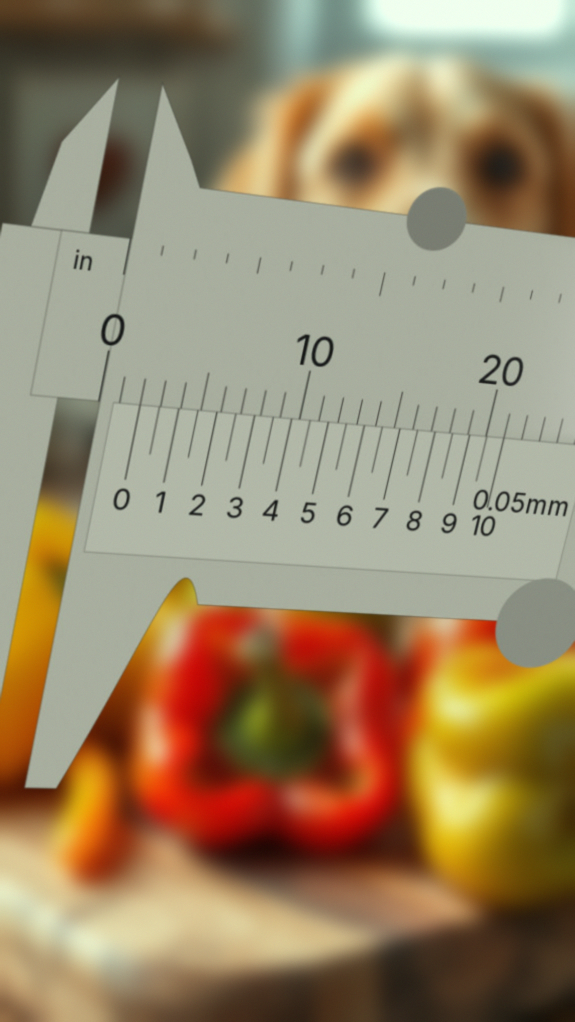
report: 2.0 (mm)
